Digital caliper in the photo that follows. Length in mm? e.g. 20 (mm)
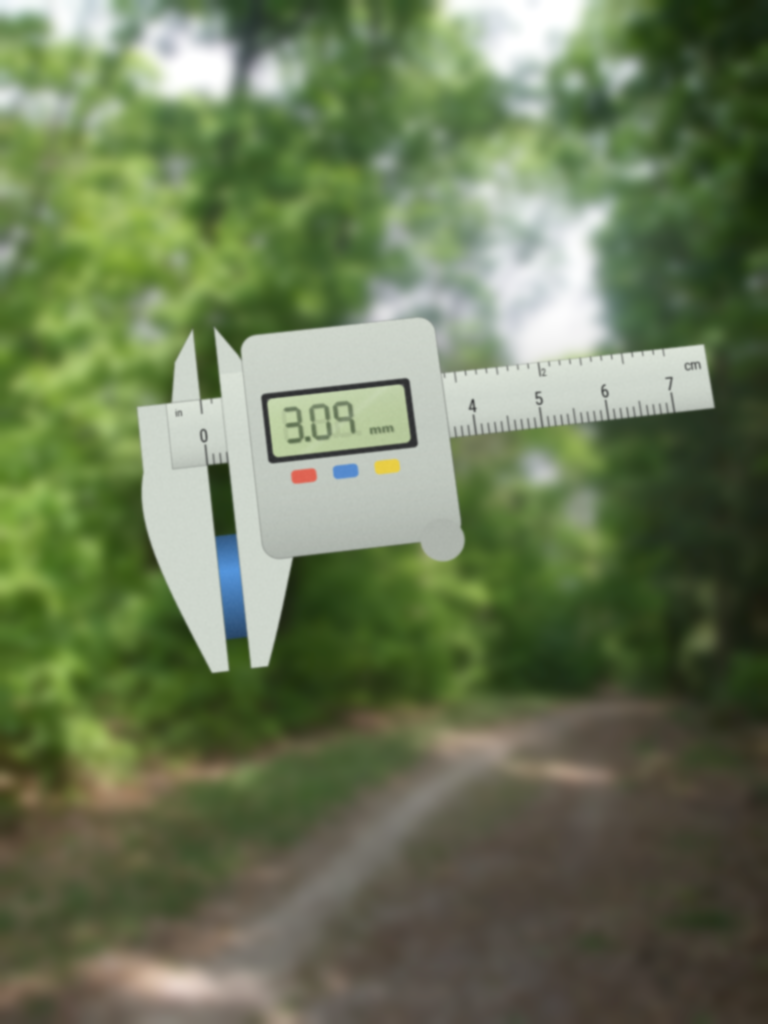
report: 3.09 (mm)
